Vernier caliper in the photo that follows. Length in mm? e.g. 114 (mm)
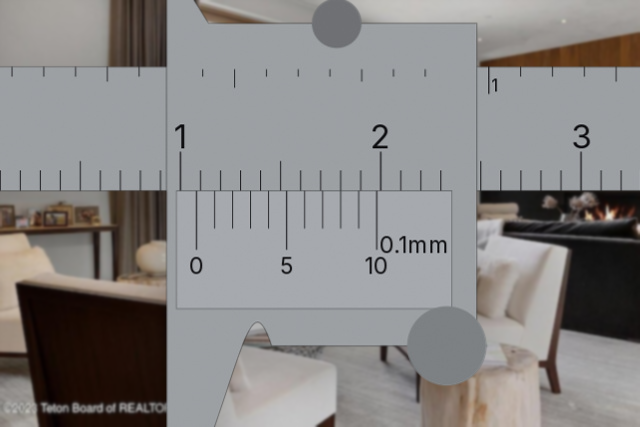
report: 10.8 (mm)
